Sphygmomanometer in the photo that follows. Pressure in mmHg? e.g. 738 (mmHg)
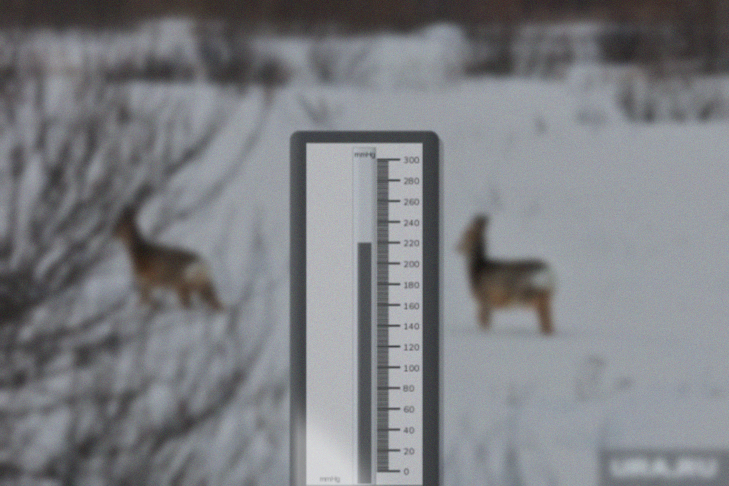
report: 220 (mmHg)
